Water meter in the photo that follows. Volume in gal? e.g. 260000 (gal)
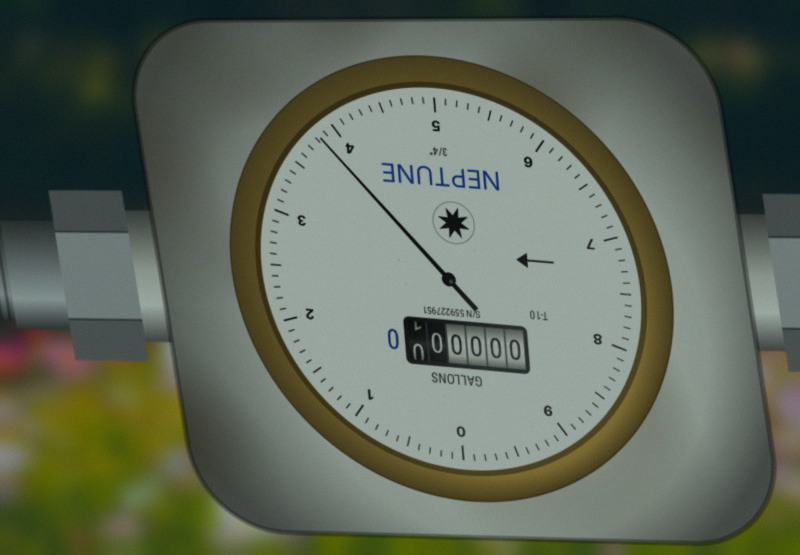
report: 3.8 (gal)
